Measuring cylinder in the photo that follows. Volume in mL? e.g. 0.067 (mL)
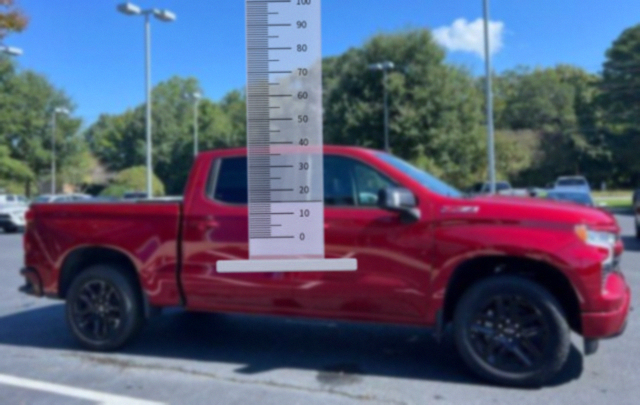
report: 15 (mL)
